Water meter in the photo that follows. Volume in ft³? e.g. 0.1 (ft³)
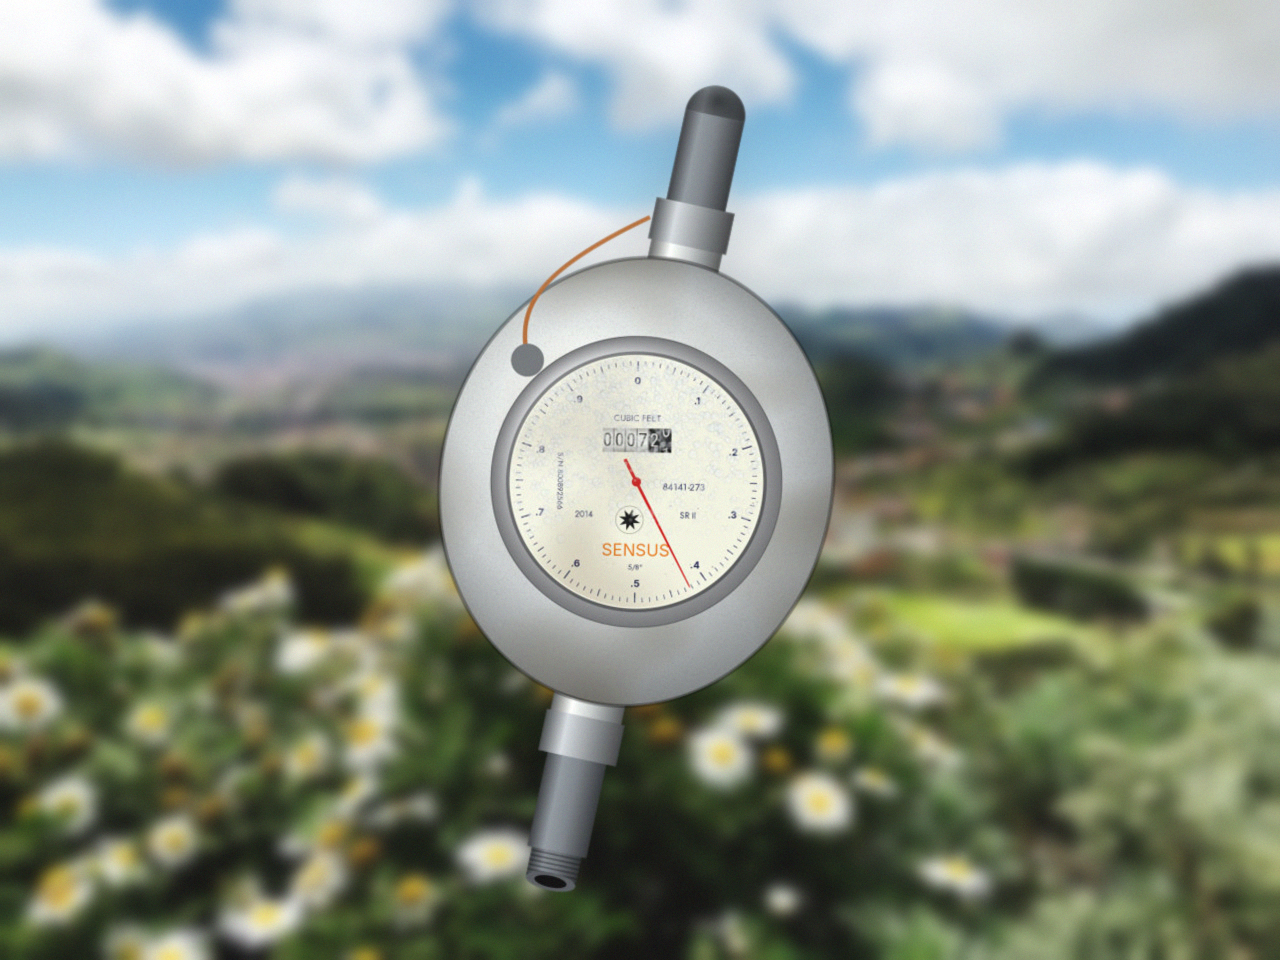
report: 720.42 (ft³)
